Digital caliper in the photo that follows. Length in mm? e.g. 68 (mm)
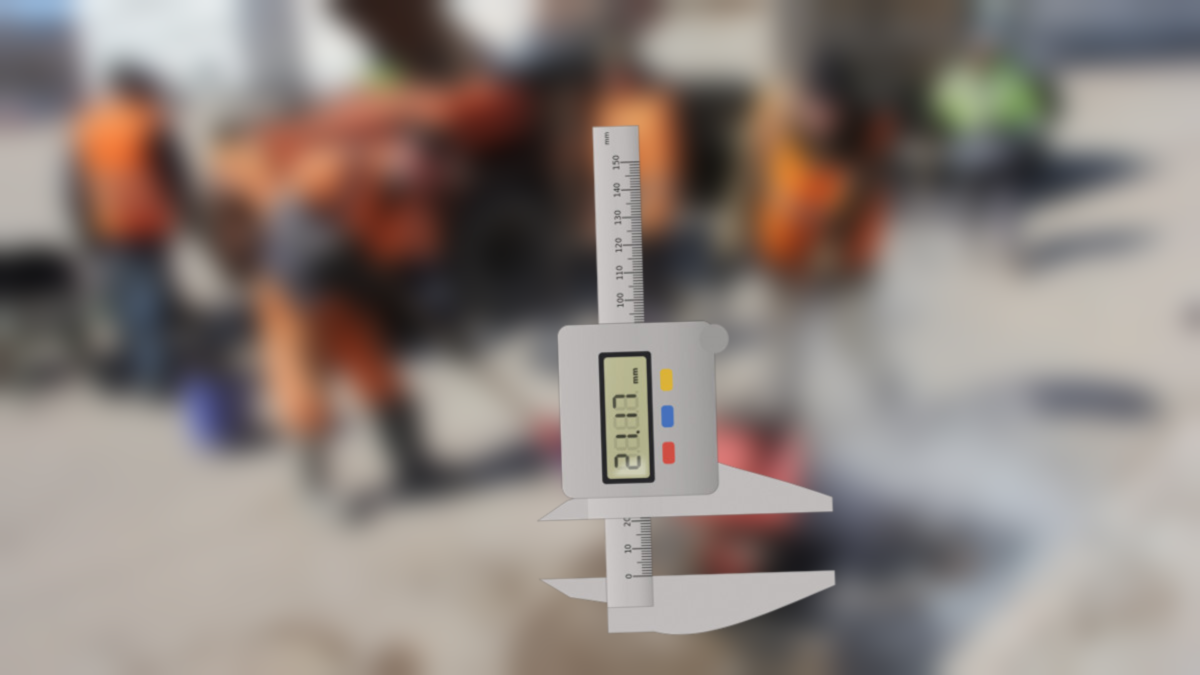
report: 21.17 (mm)
